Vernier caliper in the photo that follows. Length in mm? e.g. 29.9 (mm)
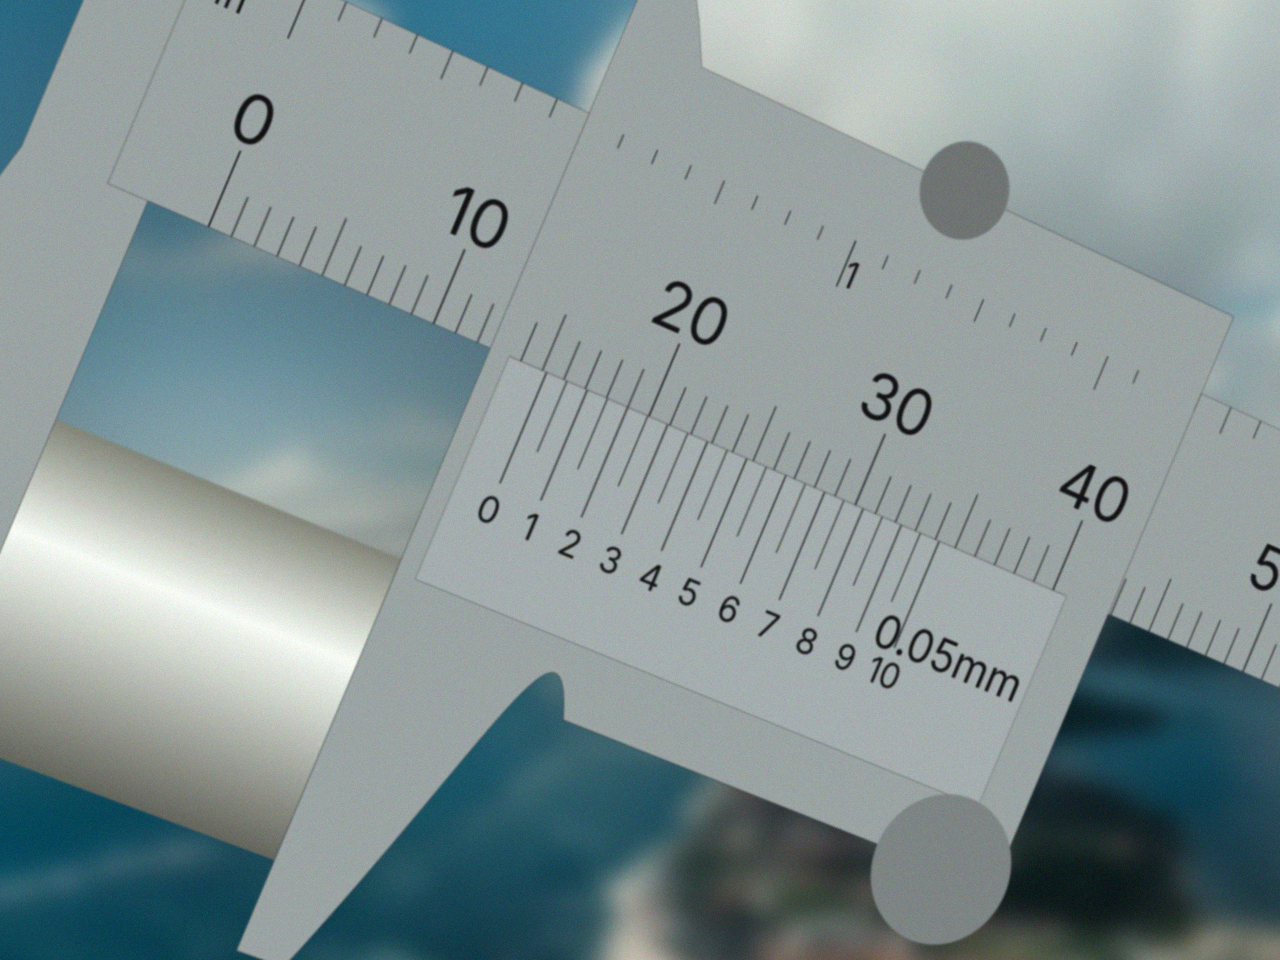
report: 15.2 (mm)
